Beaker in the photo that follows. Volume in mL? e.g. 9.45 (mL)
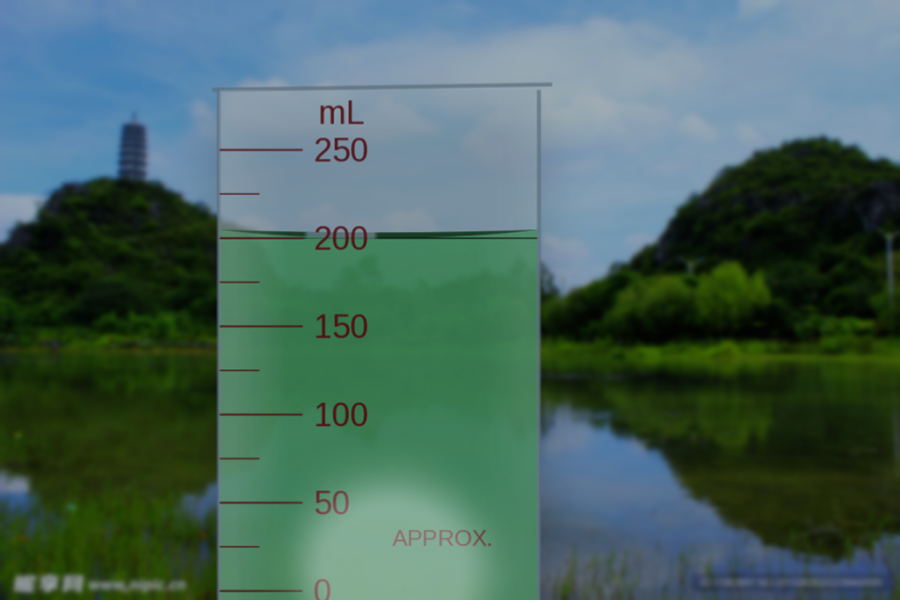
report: 200 (mL)
